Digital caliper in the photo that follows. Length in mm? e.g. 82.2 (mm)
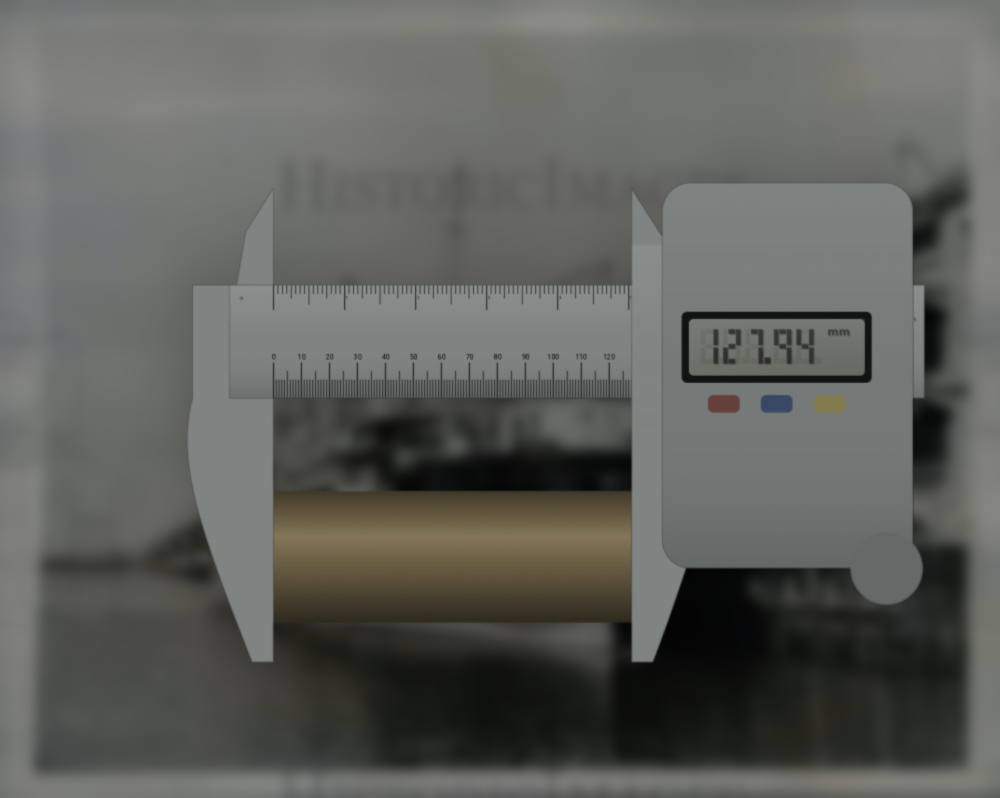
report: 127.94 (mm)
